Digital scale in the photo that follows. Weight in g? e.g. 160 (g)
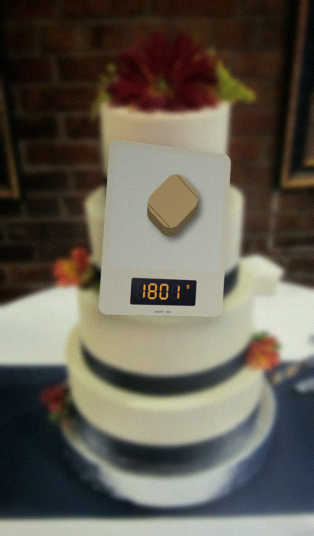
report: 1801 (g)
